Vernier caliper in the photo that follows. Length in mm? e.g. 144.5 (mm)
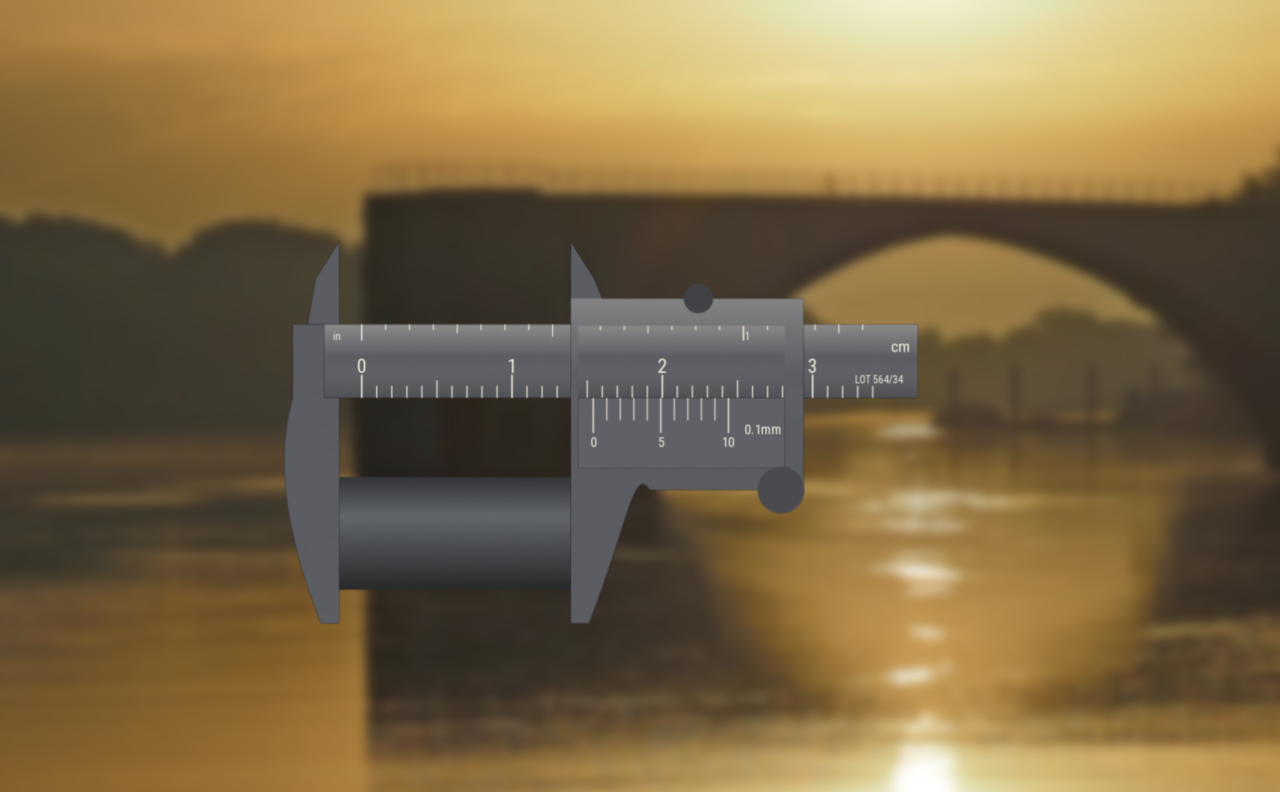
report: 15.4 (mm)
